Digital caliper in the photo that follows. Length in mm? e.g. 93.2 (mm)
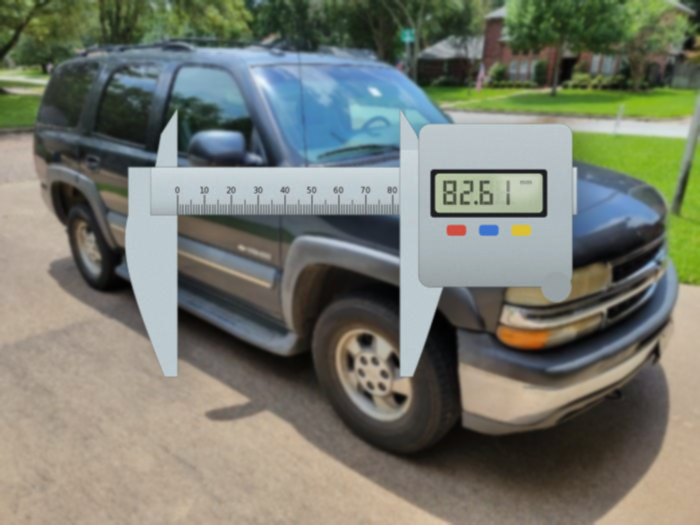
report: 82.61 (mm)
